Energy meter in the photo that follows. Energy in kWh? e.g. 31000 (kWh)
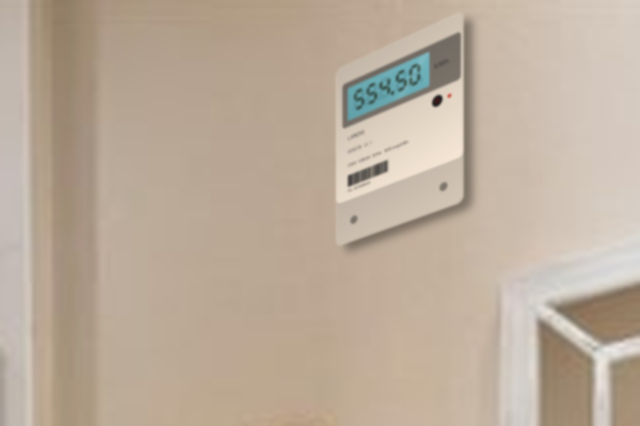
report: 554.50 (kWh)
